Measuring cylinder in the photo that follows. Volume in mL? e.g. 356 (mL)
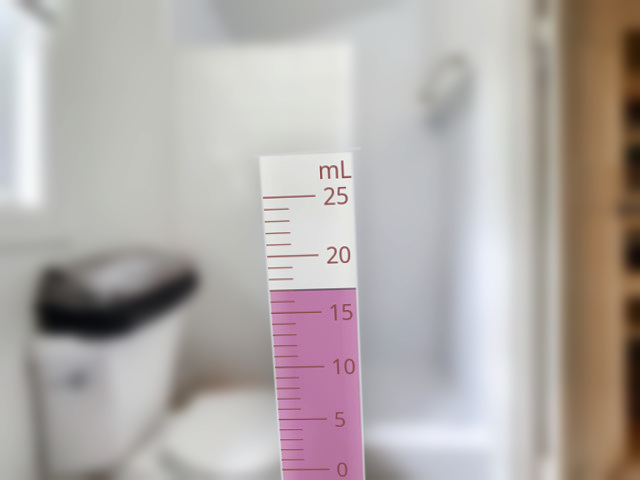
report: 17 (mL)
